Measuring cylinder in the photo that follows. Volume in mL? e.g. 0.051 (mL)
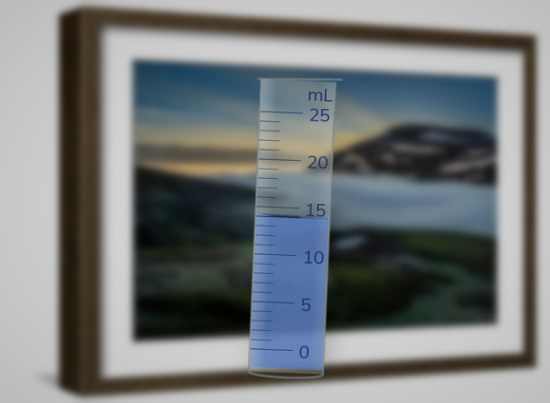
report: 14 (mL)
